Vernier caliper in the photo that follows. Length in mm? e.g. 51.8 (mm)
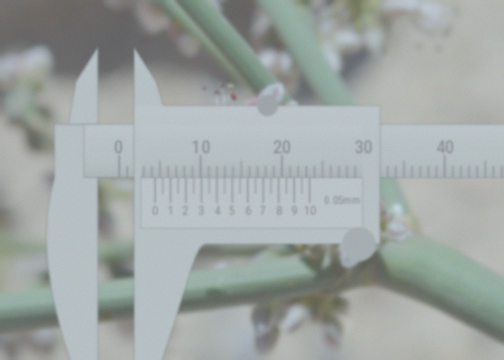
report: 4.4 (mm)
